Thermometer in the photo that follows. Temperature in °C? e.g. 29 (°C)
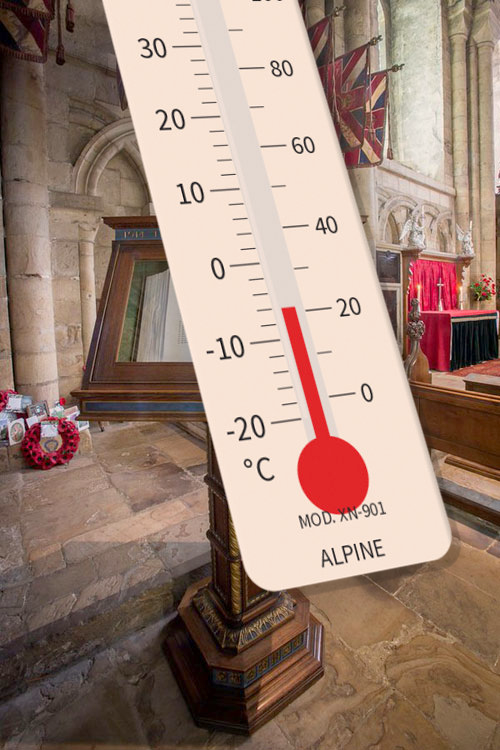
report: -6 (°C)
